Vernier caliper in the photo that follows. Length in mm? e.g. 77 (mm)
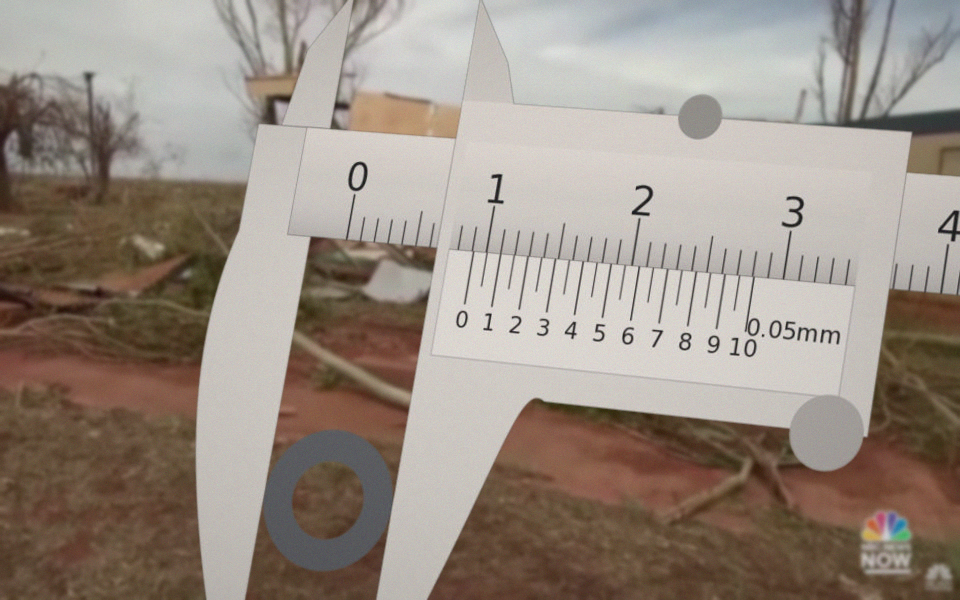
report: 9.1 (mm)
